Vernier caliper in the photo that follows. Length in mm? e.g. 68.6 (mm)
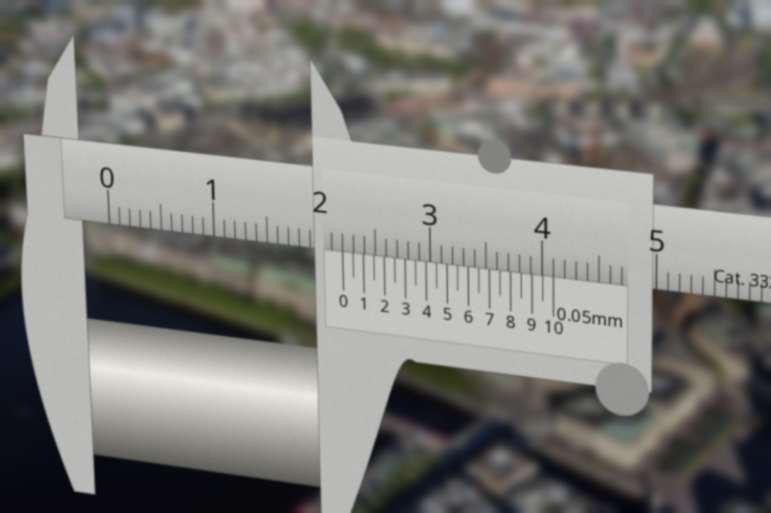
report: 22.0 (mm)
